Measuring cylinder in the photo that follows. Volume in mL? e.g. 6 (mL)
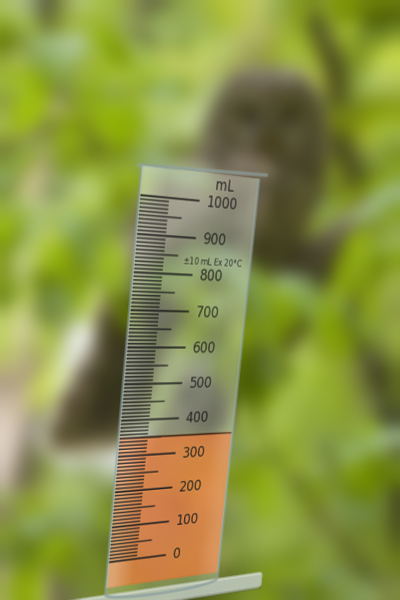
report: 350 (mL)
